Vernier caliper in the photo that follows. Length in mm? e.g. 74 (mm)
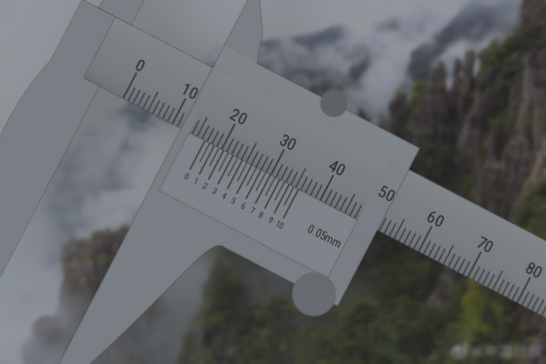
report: 16.6 (mm)
